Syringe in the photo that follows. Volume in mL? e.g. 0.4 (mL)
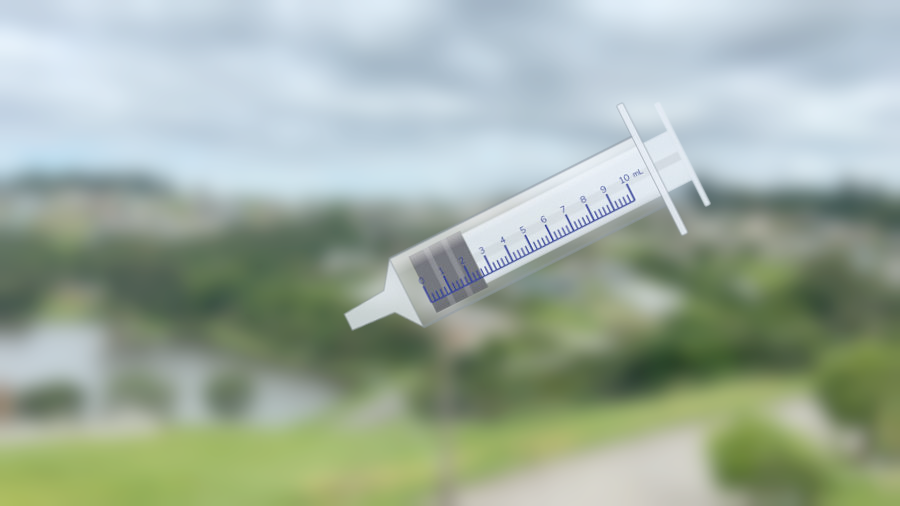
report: 0 (mL)
